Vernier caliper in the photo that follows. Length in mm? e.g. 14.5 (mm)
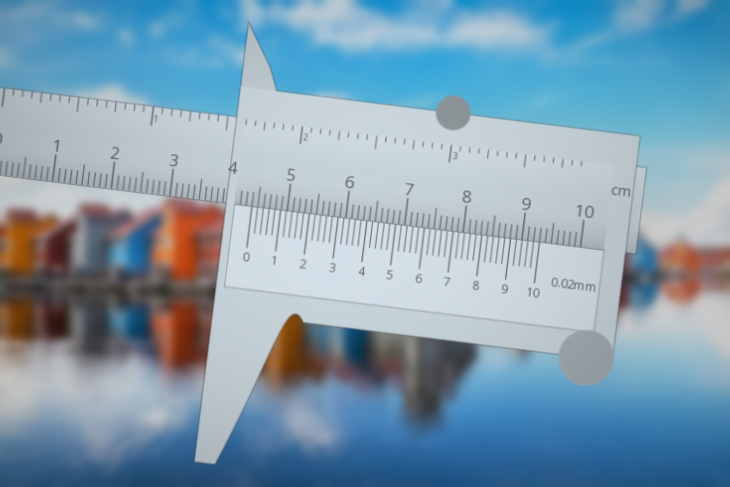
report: 44.0 (mm)
